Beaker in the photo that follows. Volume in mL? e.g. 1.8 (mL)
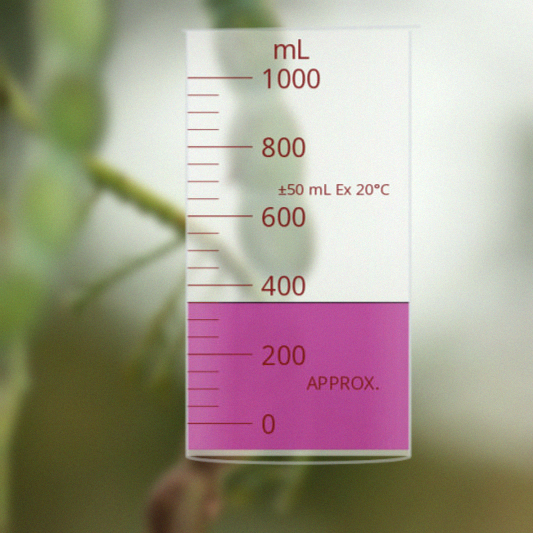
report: 350 (mL)
